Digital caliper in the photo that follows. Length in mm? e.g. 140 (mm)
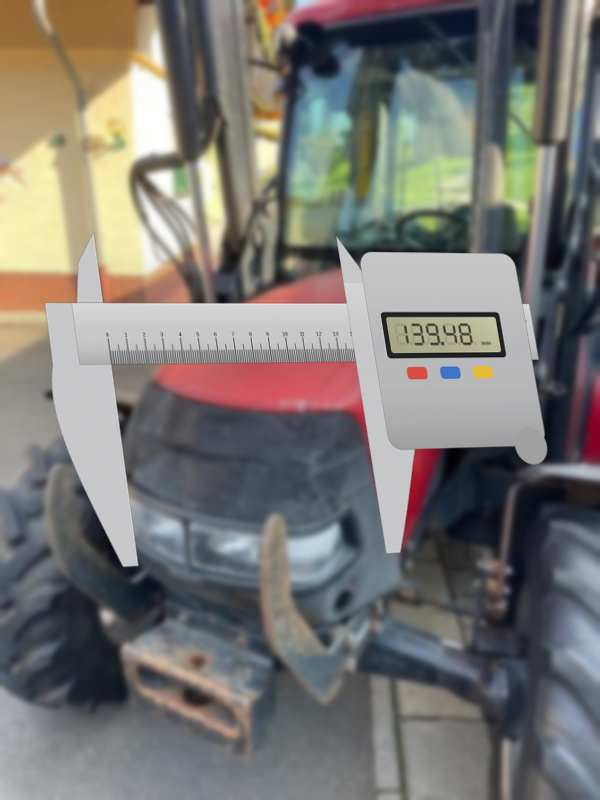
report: 139.48 (mm)
